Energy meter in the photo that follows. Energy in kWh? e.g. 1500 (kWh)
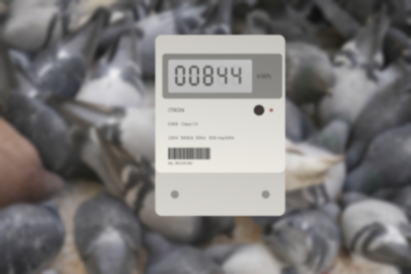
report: 844 (kWh)
